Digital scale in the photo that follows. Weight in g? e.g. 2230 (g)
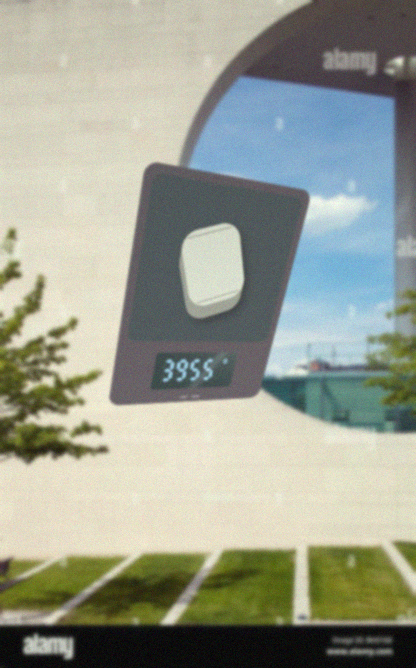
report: 3955 (g)
